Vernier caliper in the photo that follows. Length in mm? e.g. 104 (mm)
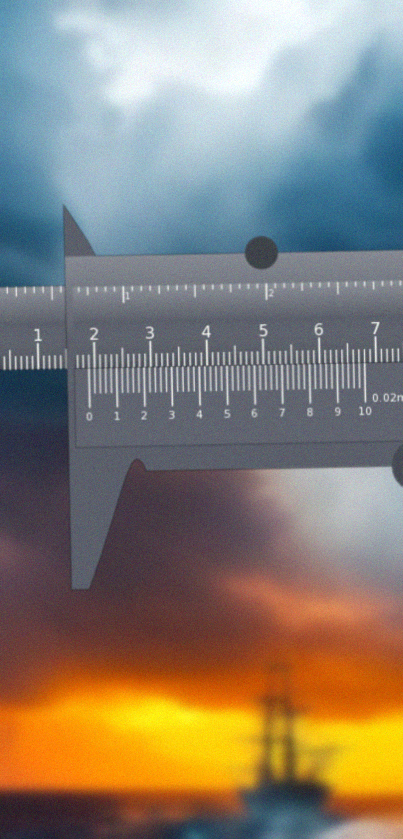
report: 19.0 (mm)
